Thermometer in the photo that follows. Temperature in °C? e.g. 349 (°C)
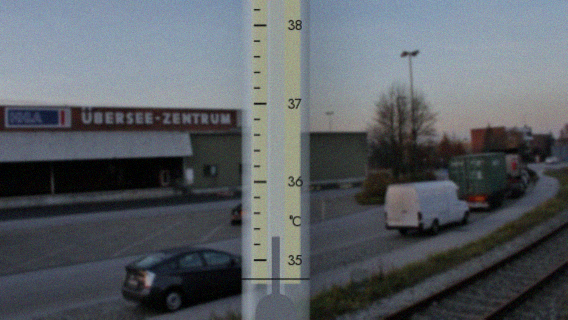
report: 35.3 (°C)
